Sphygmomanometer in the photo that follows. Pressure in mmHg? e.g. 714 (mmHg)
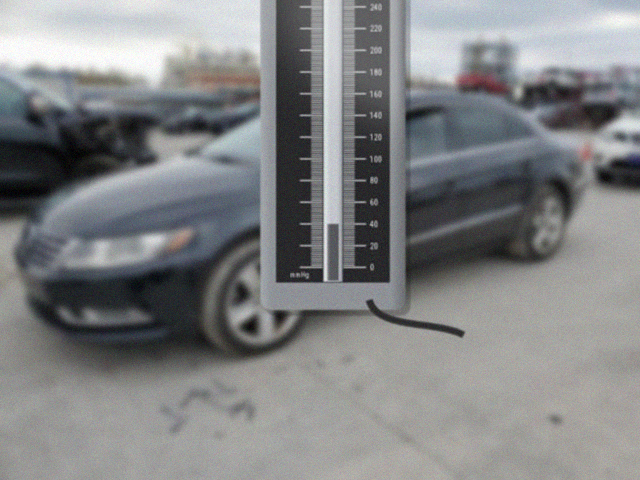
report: 40 (mmHg)
